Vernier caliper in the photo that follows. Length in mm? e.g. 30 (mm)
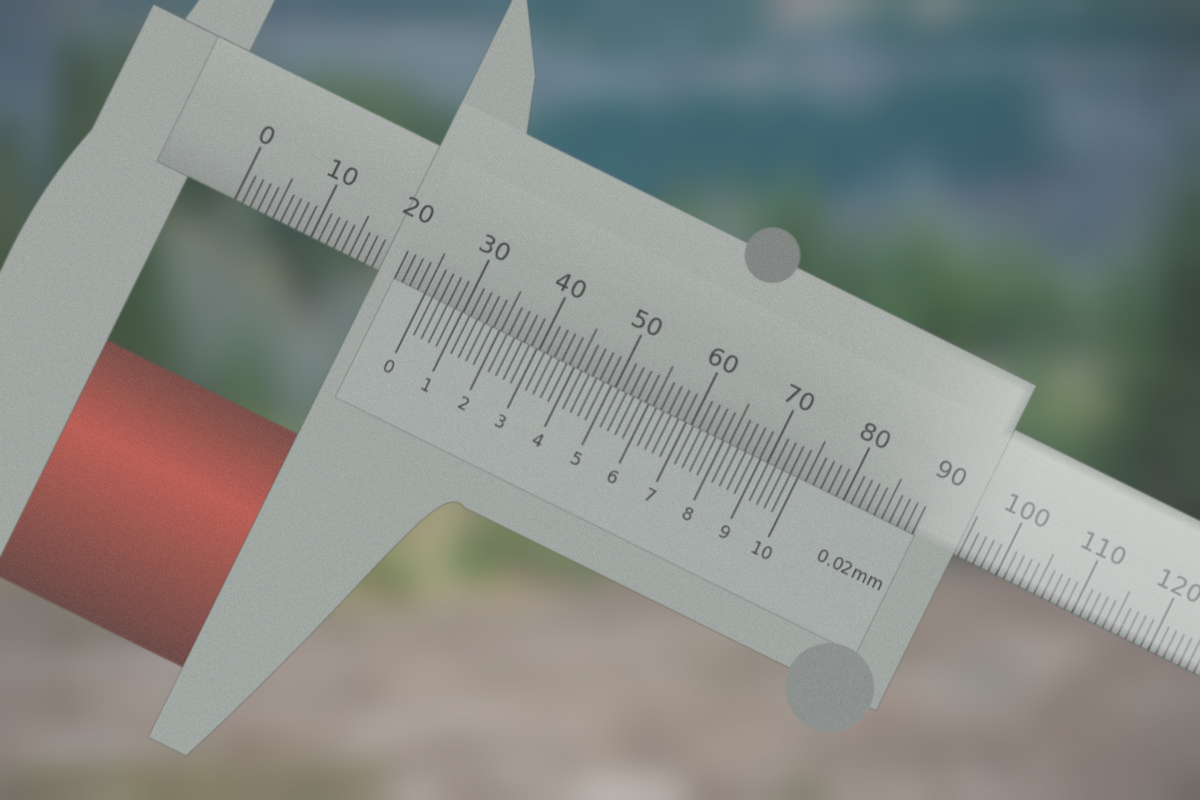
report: 25.0 (mm)
